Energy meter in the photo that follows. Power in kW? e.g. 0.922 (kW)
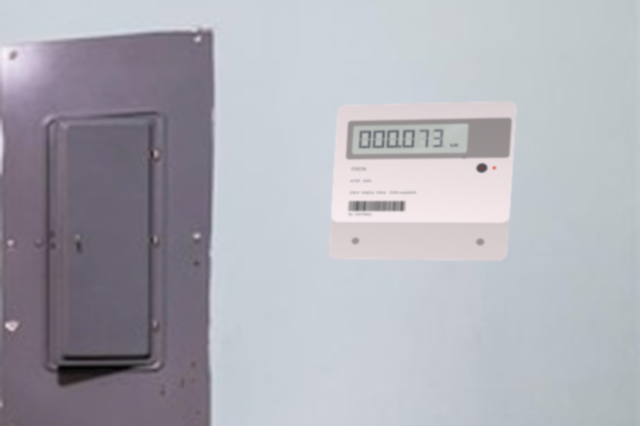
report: 0.073 (kW)
